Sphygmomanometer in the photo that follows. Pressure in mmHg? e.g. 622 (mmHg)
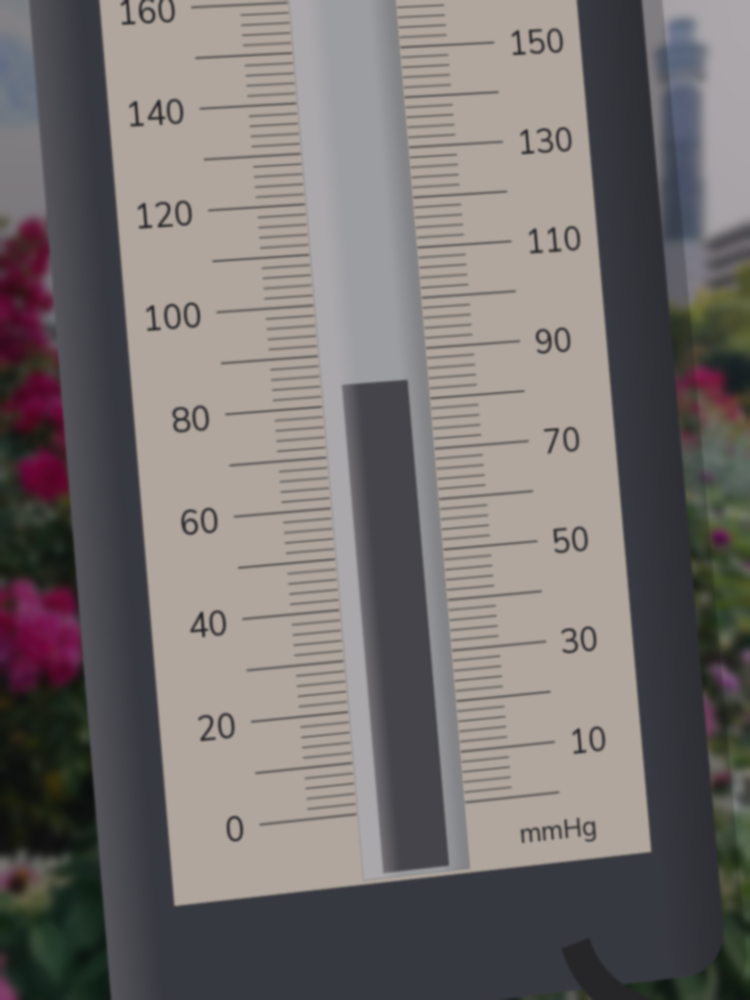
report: 84 (mmHg)
